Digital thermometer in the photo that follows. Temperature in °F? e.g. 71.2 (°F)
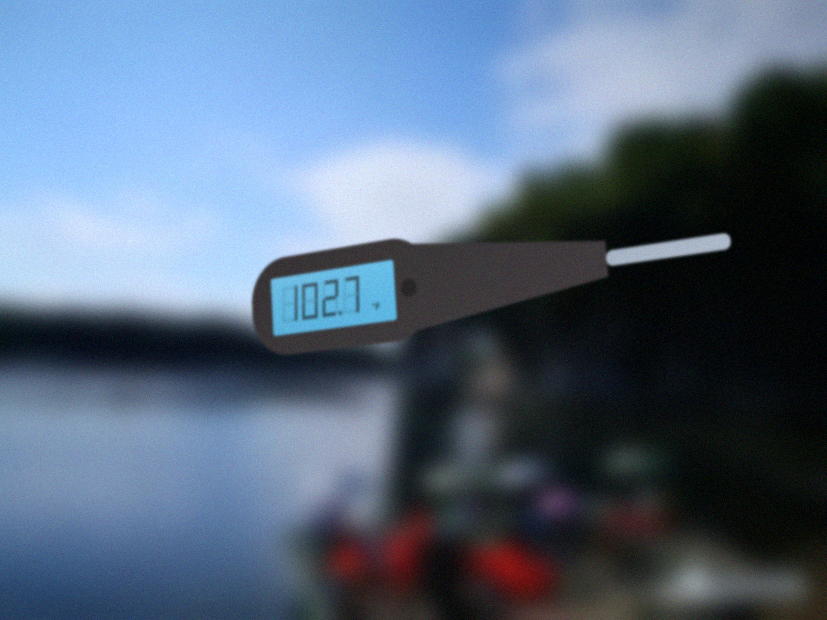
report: 102.7 (°F)
